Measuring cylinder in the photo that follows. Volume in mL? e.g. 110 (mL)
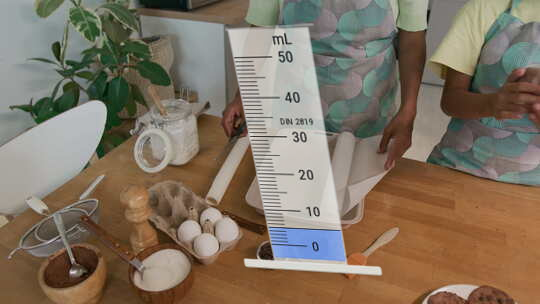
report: 5 (mL)
